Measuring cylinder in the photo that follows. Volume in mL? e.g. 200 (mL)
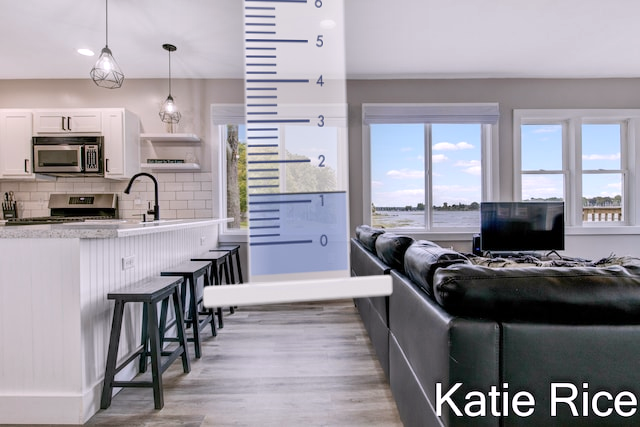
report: 1.2 (mL)
